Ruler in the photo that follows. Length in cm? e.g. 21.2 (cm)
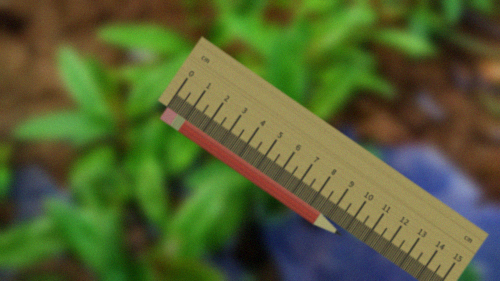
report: 10 (cm)
